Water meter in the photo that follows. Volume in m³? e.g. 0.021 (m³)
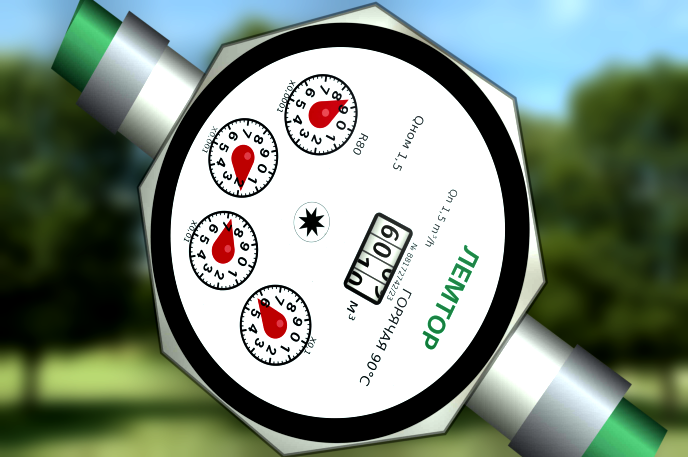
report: 6009.5718 (m³)
